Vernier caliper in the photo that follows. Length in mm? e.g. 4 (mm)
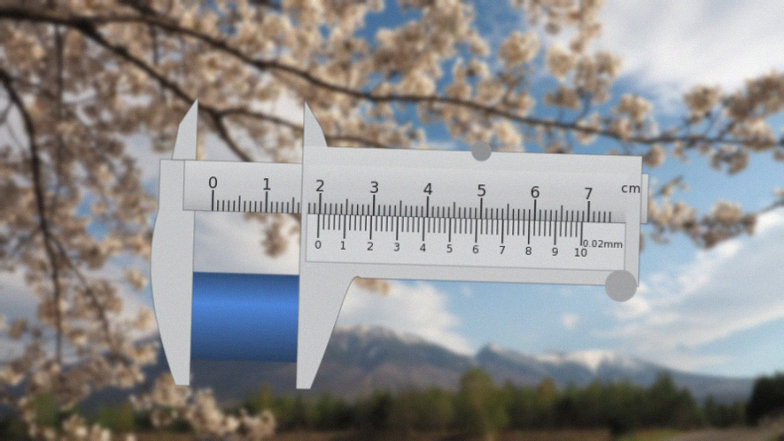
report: 19.8 (mm)
